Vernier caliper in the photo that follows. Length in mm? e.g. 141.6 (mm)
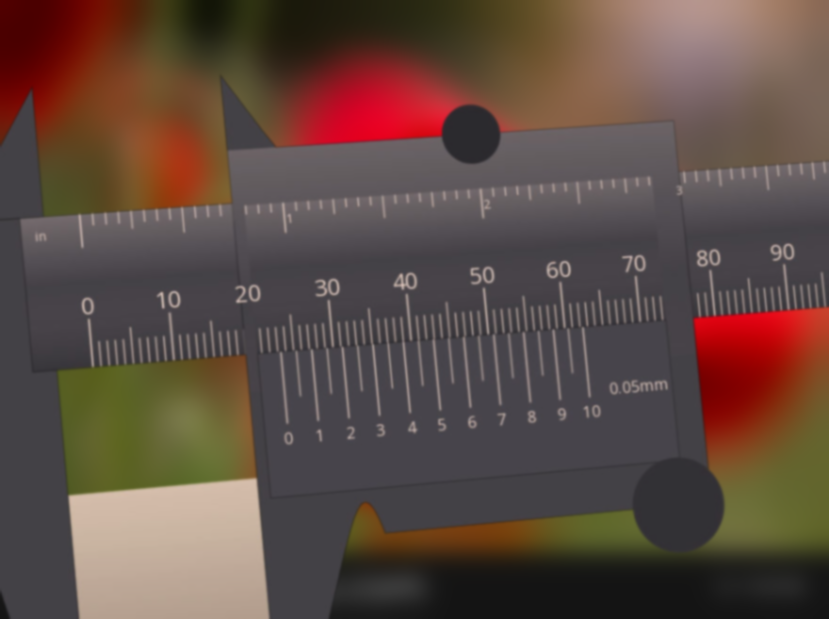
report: 23.4 (mm)
